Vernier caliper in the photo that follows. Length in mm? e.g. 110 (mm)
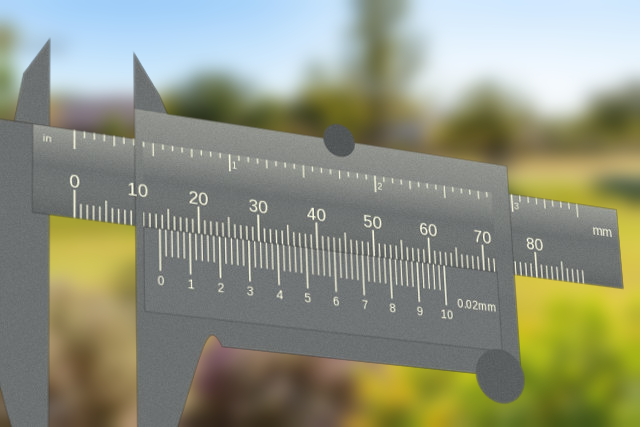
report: 13.6 (mm)
